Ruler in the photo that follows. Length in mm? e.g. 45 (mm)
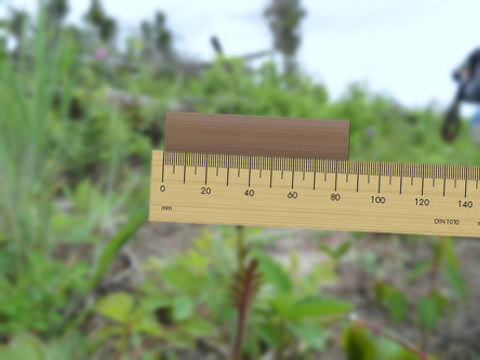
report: 85 (mm)
